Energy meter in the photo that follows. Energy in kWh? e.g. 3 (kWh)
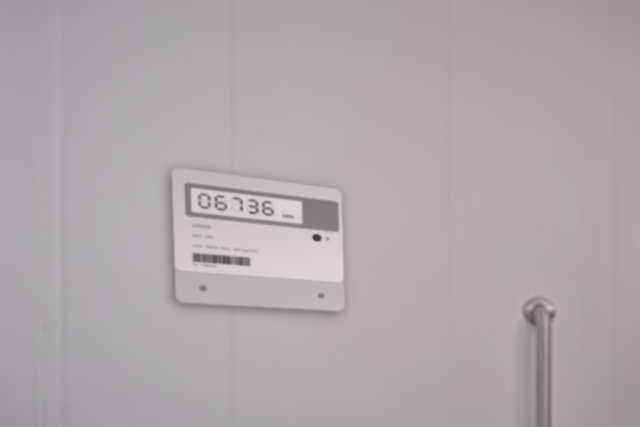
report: 6736 (kWh)
